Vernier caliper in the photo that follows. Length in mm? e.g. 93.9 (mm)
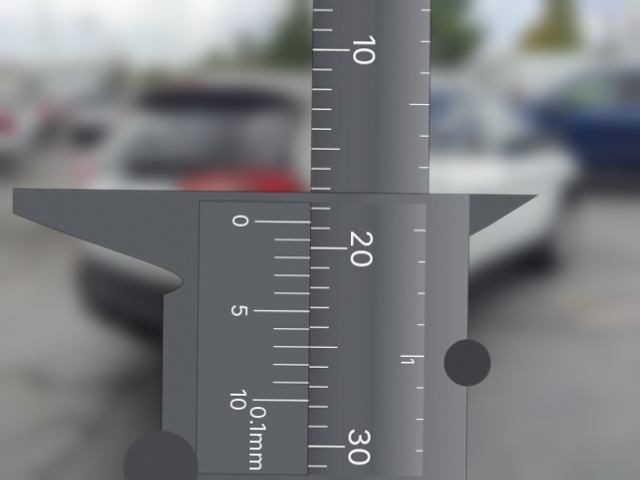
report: 18.7 (mm)
